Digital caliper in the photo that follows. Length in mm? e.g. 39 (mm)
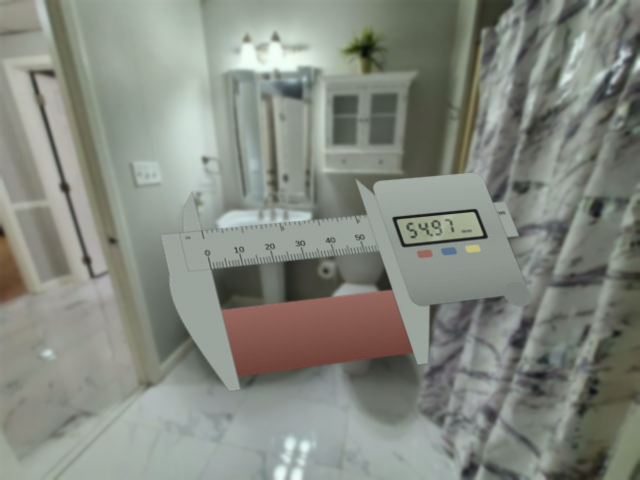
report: 54.97 (mm)
